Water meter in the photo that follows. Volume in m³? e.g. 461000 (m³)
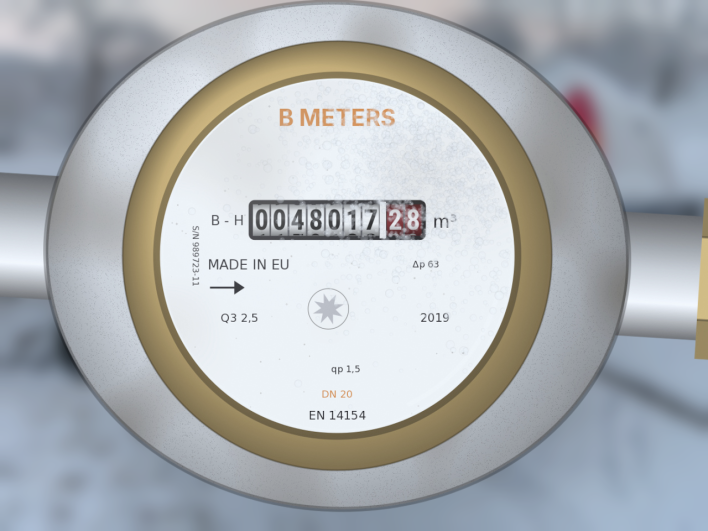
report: 48017.28 (m³)
